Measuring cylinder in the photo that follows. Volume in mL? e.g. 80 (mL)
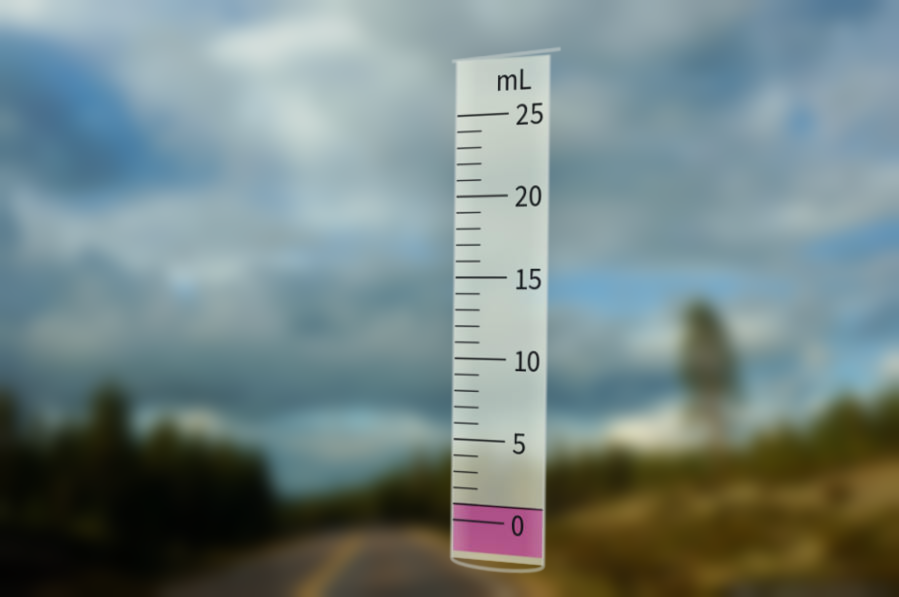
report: 1 (mL)
